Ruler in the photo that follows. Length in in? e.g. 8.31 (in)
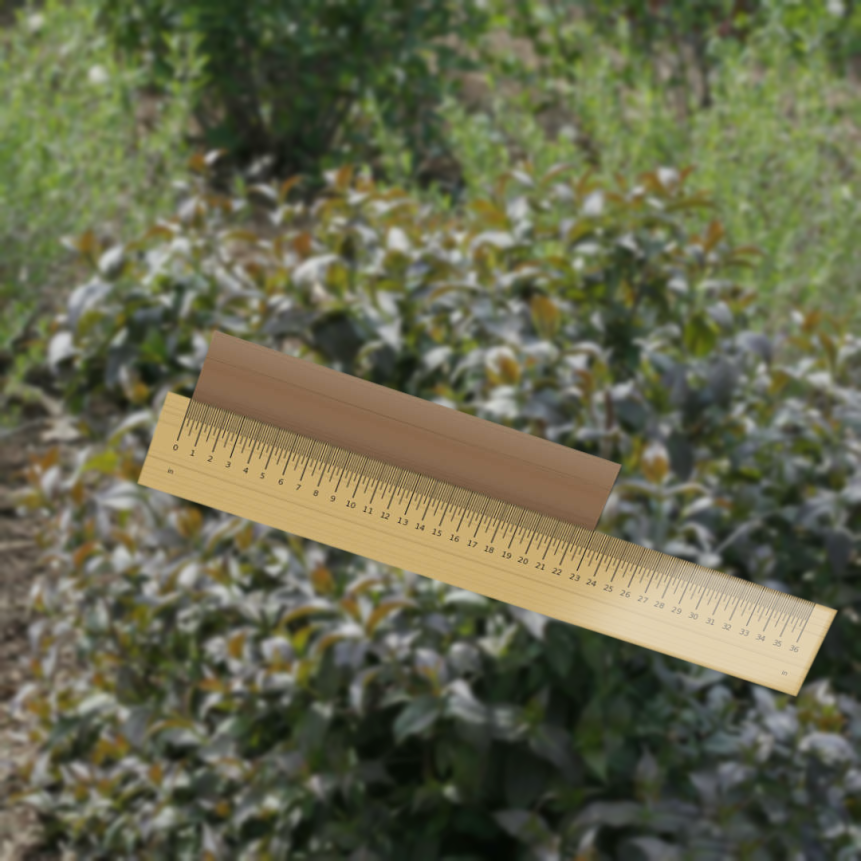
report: 23 (in)
